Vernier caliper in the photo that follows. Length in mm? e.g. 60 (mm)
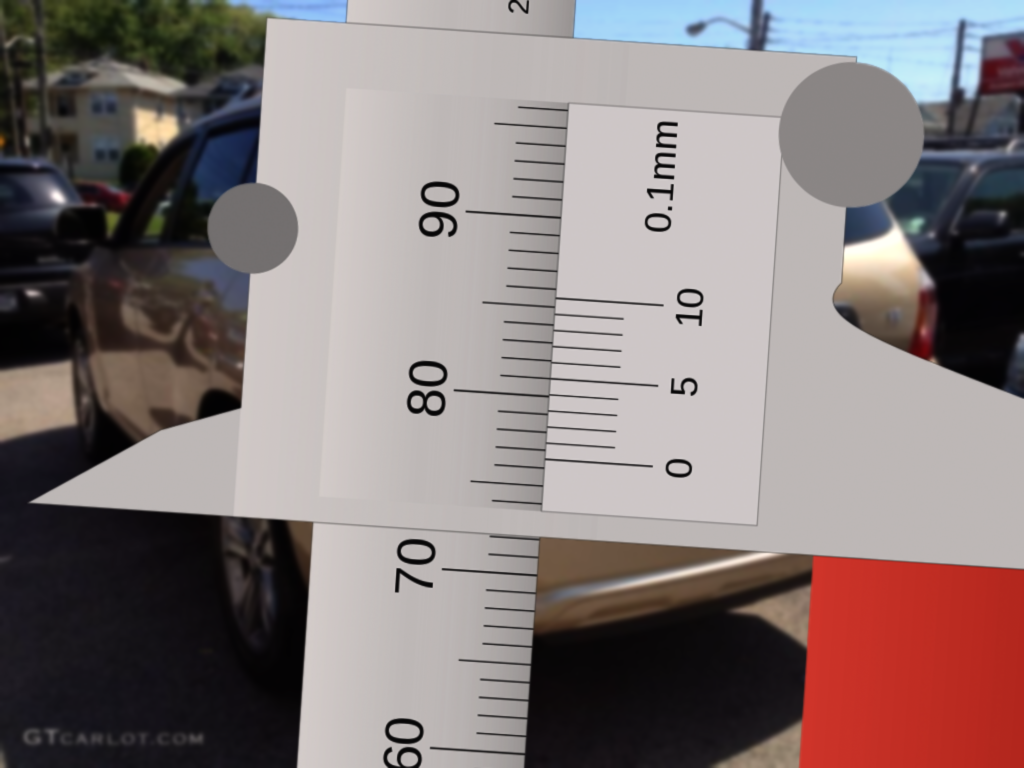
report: 76.5 (mm)
